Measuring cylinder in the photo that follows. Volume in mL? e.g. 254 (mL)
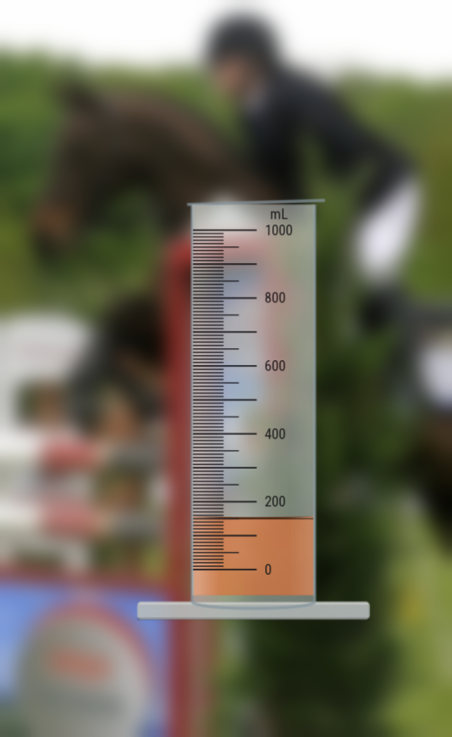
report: 150 (mL)
